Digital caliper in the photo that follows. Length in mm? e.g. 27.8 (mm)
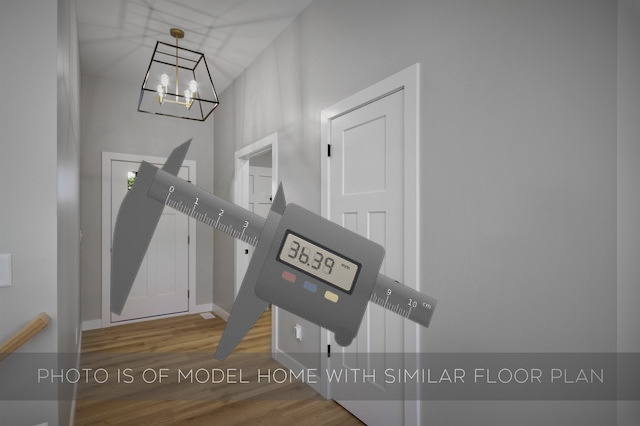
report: 36.39 (mm)
